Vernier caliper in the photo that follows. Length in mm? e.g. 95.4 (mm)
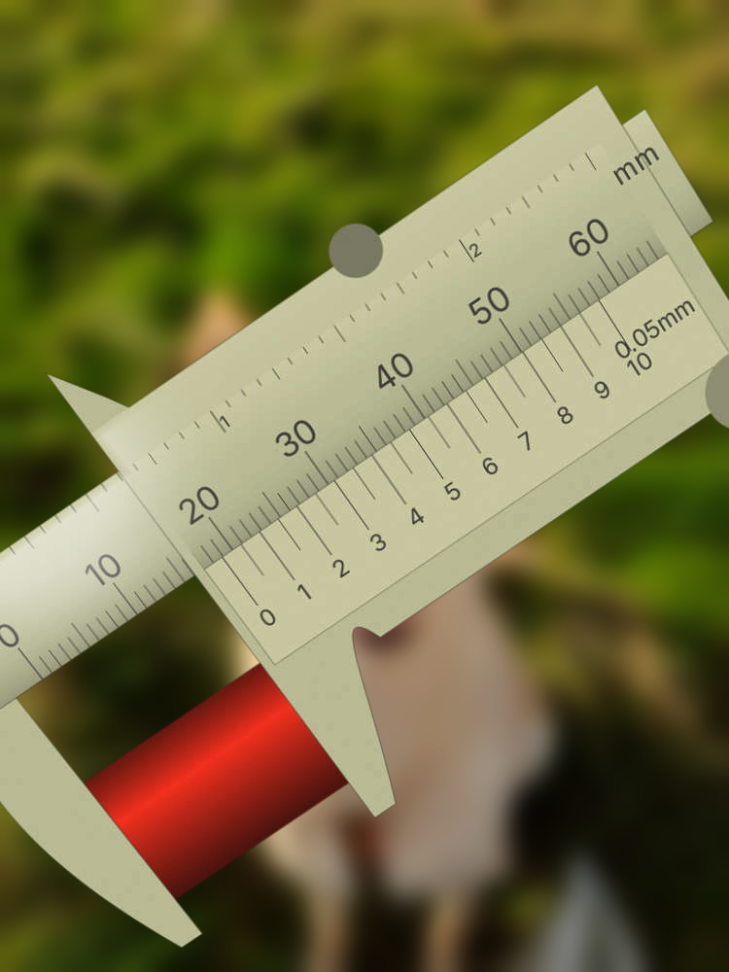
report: 18.9 (mm)
